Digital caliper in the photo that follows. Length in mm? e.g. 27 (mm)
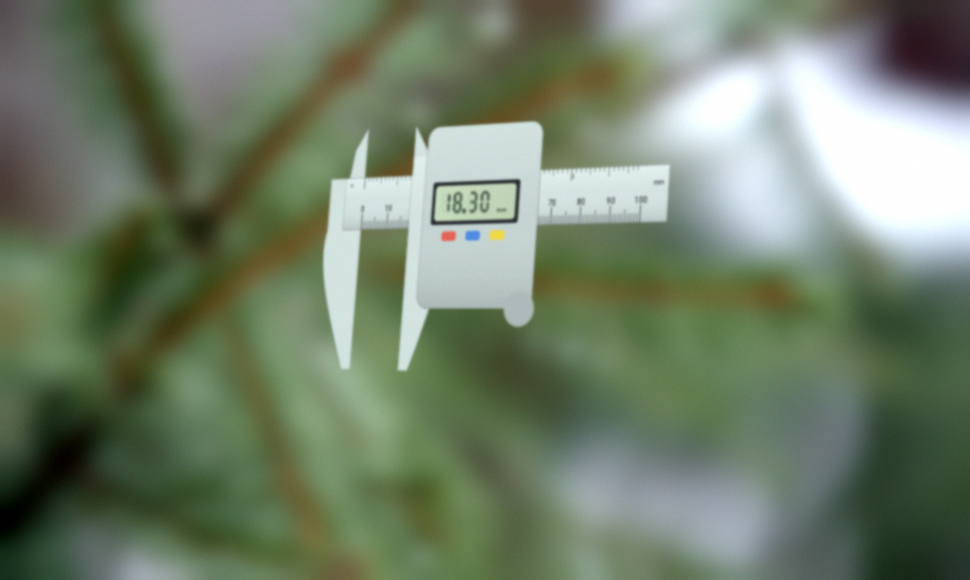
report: 18.30 (mm)
